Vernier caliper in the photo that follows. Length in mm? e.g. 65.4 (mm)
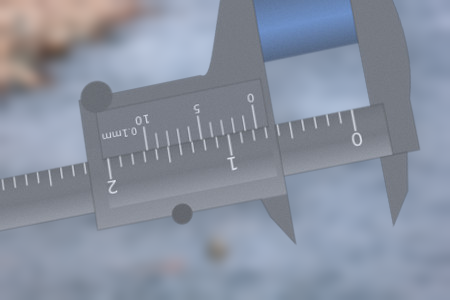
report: 7.7 (mm)
